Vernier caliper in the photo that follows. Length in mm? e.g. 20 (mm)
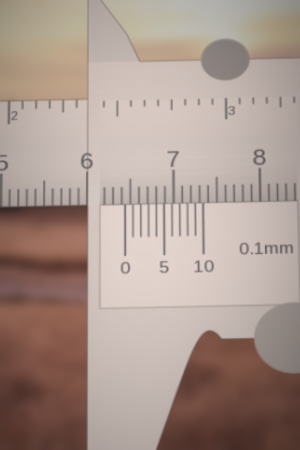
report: 64.4 (mm)
